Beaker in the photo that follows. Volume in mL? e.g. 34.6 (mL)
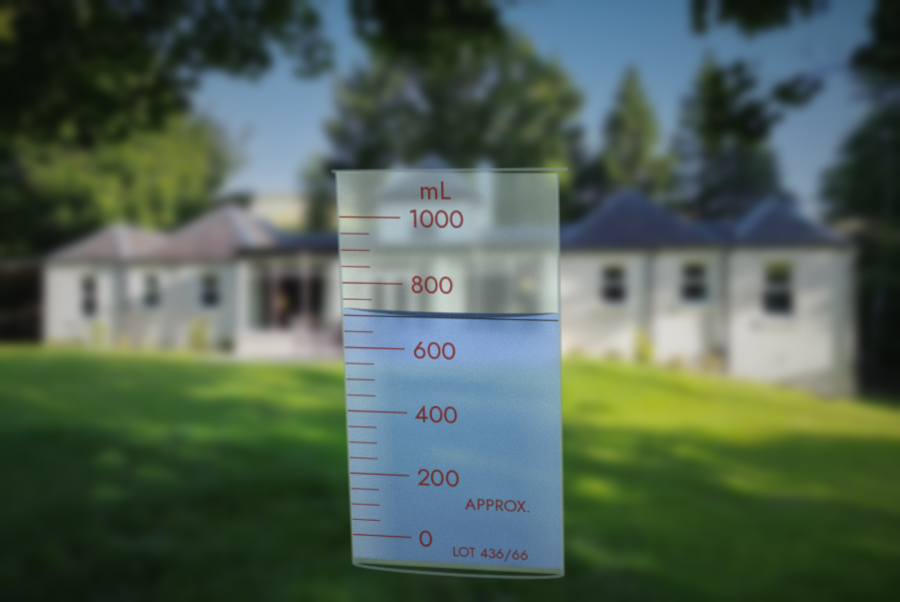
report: 700 (mL)
